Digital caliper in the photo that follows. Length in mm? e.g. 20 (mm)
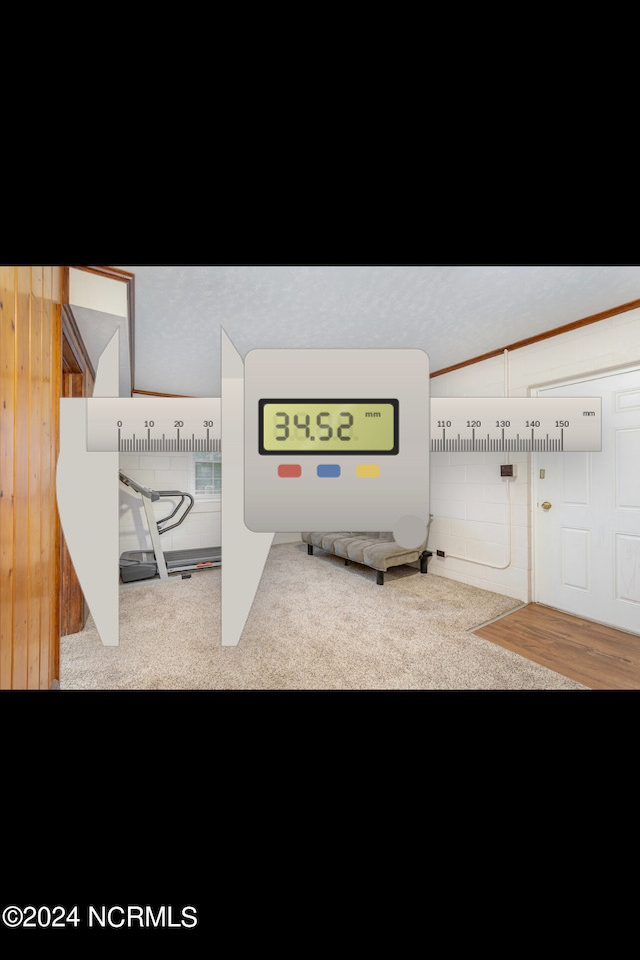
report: 34.52 (mm)
